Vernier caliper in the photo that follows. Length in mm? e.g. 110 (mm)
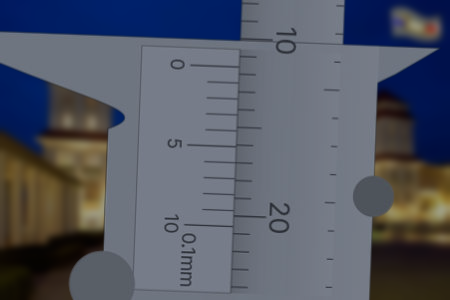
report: 11.6 (mm)
